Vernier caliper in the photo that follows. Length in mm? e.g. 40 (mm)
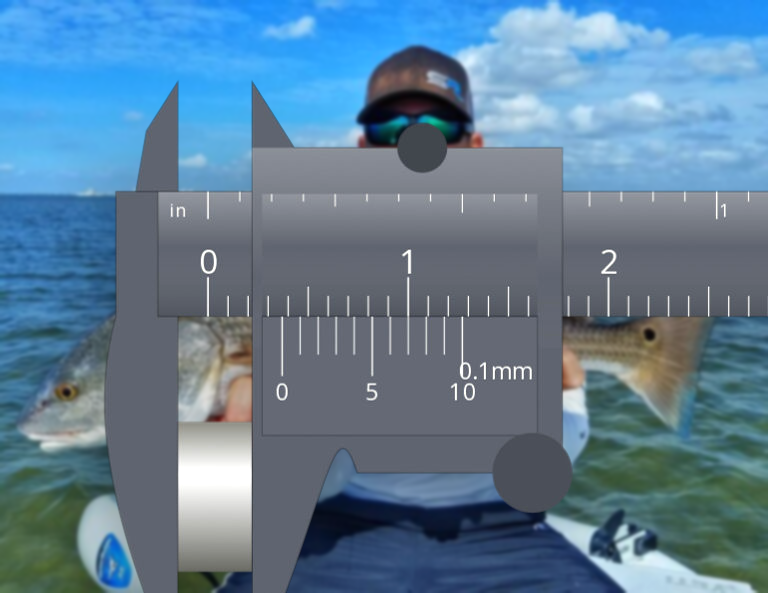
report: 3.7 (mm)
